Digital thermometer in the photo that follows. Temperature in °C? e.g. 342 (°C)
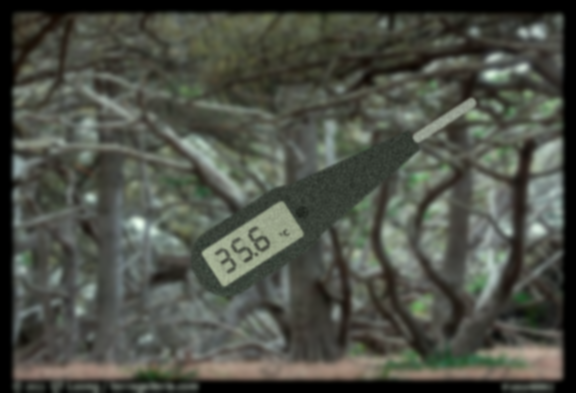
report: 35.6 (°C)
